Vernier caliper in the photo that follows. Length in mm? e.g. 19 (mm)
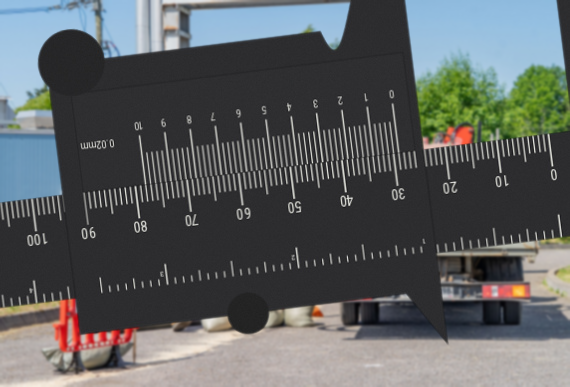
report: 29.0 (mm)
